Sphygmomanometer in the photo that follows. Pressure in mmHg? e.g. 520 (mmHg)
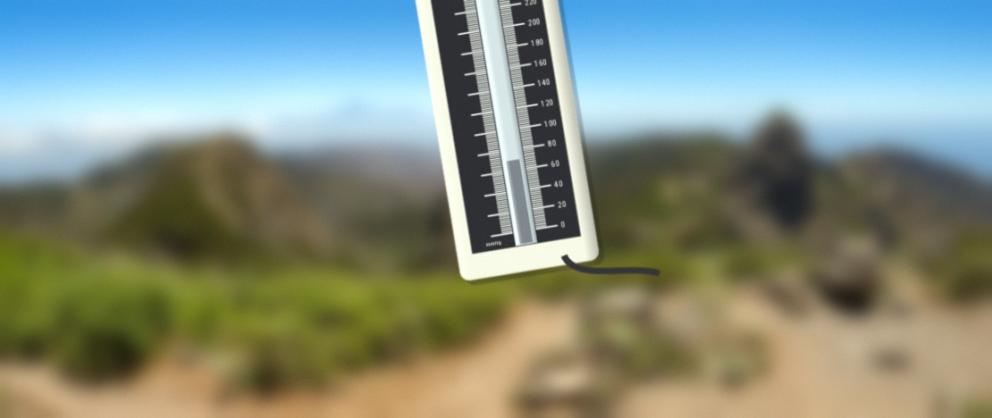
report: 70 (mmHg)
